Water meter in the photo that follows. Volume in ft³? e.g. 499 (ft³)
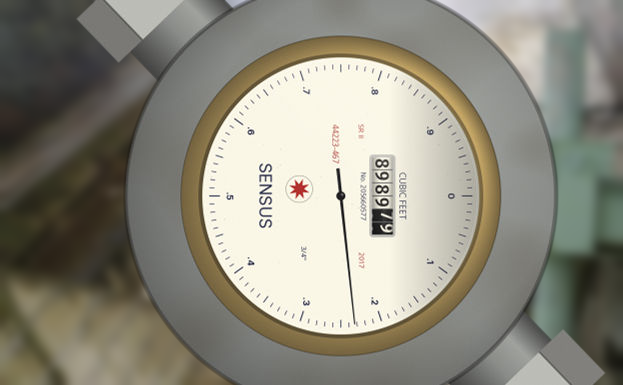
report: 898979.23 (ft³)
